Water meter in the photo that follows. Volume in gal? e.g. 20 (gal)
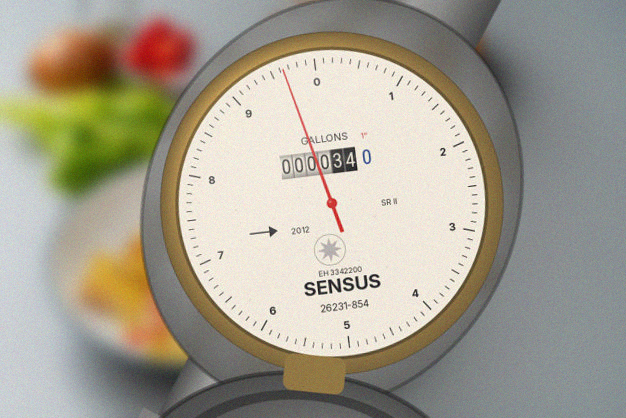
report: 339.6 (gal)
